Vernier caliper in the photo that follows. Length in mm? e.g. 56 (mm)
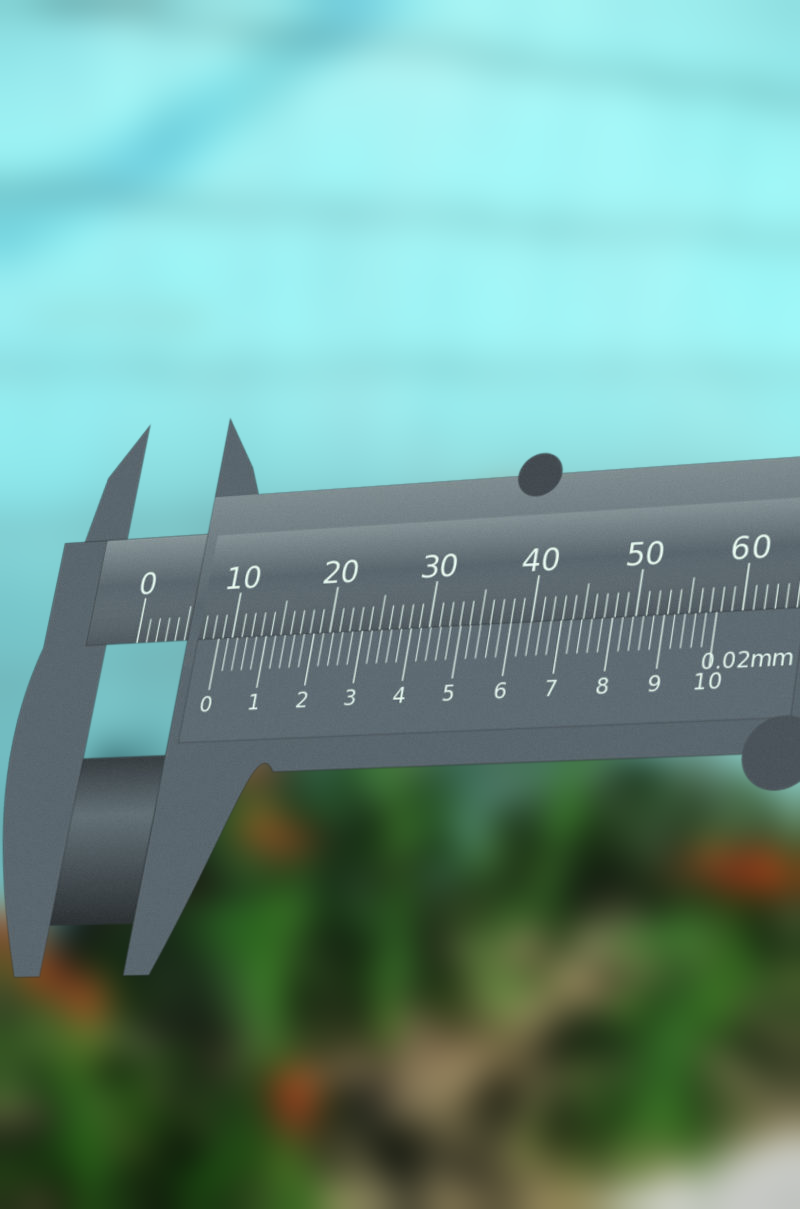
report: 8.6 (mm)
